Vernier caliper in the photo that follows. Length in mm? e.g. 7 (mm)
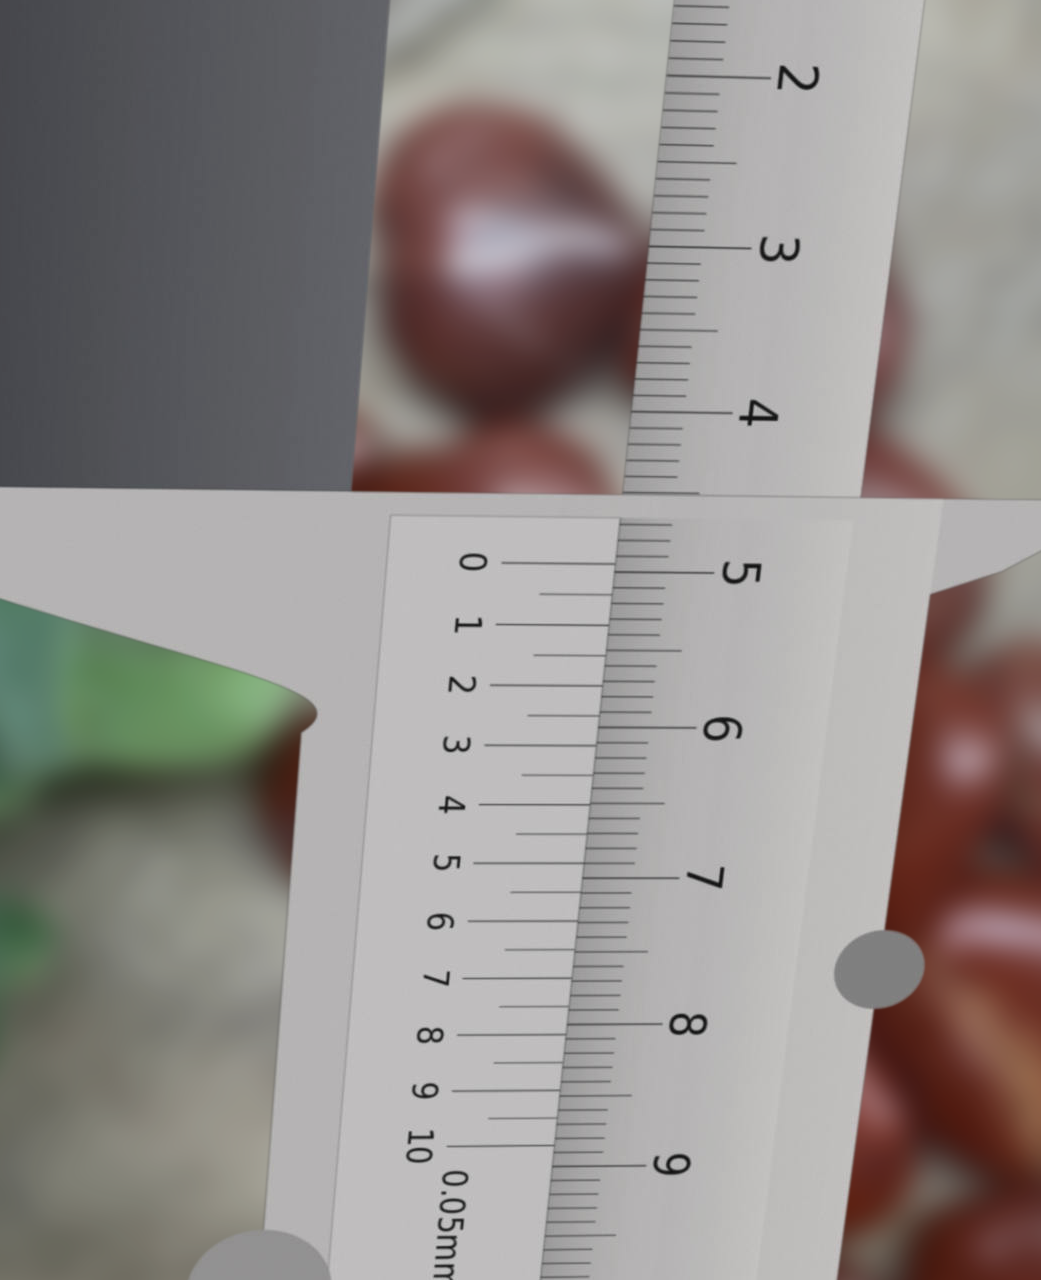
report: 49.5 (mm)
